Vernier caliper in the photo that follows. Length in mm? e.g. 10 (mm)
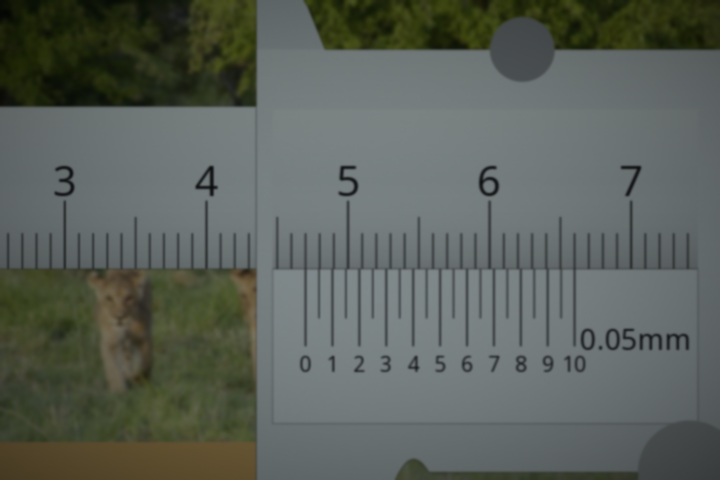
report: 47.0 (mm)
